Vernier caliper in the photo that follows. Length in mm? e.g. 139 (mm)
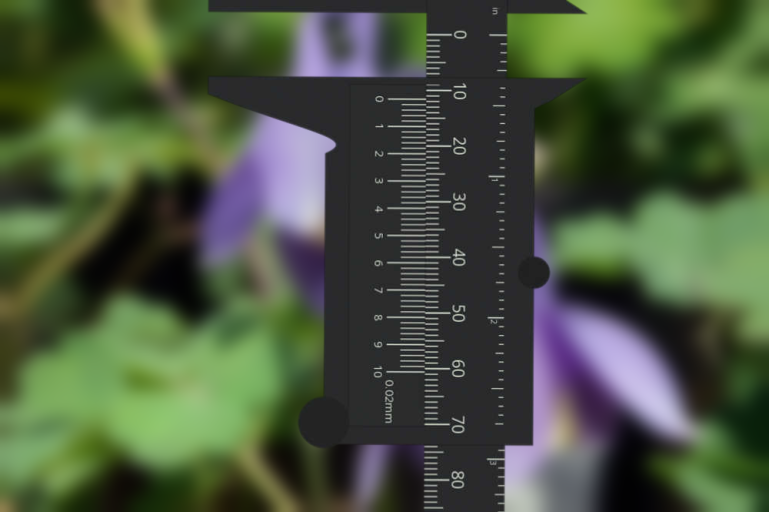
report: 11.6 (mm)
